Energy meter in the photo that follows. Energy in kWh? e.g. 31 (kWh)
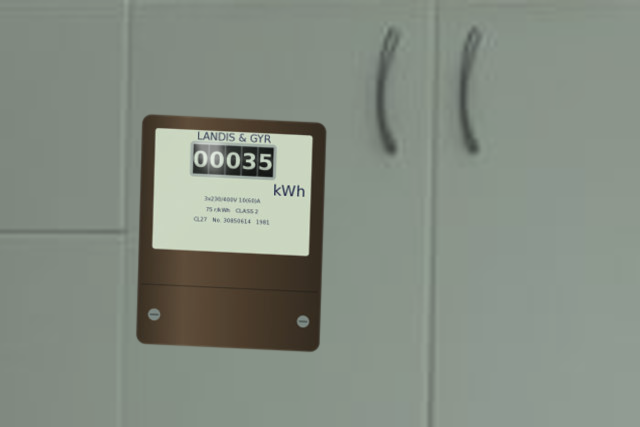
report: 35 (kWh)
